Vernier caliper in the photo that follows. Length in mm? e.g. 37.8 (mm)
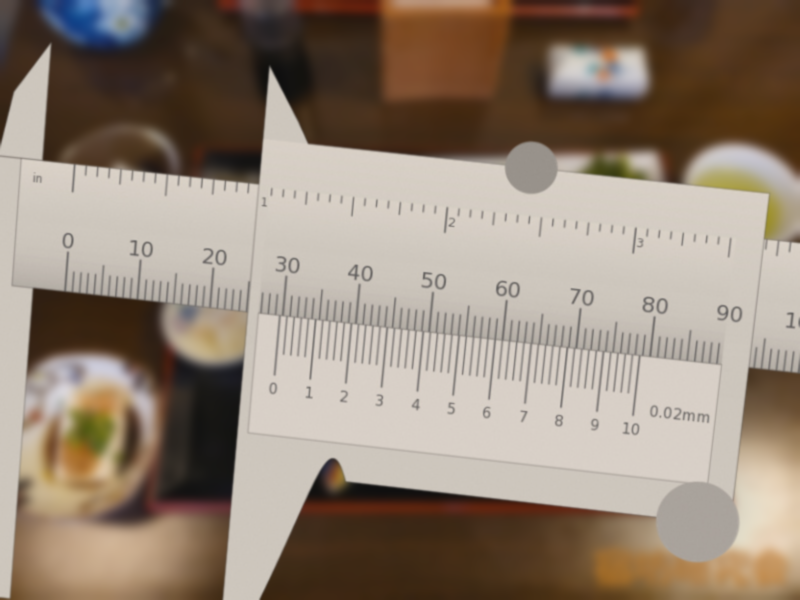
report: 29.6 (mm)
